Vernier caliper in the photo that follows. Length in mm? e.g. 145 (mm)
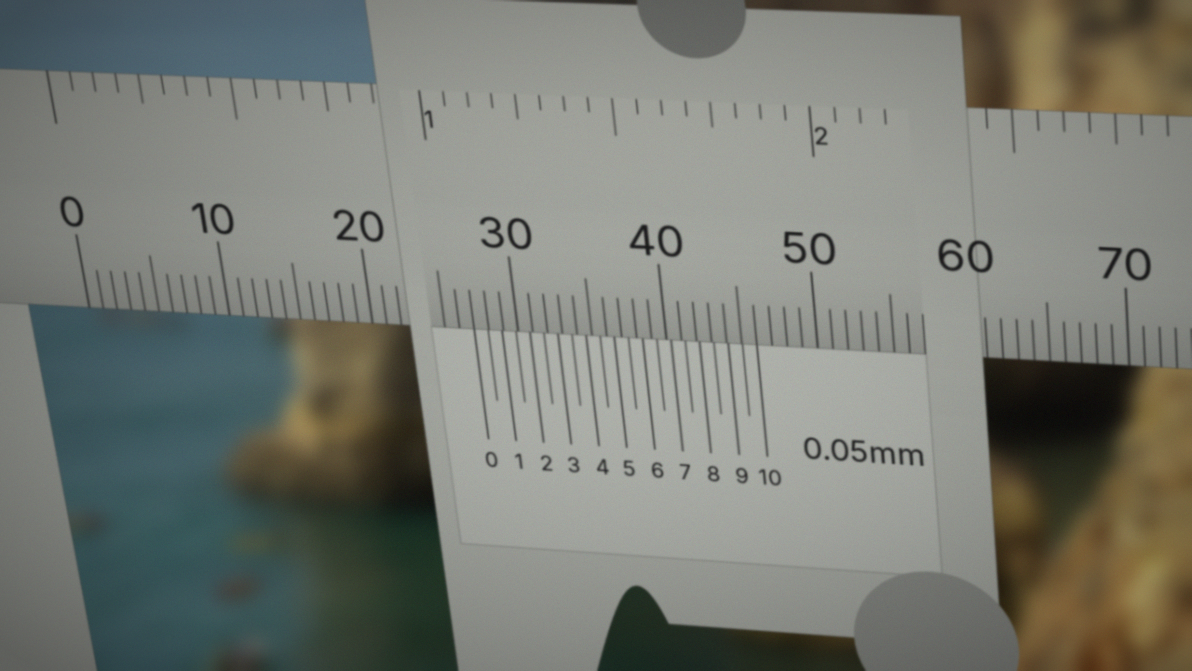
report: 27.0 (mm)
